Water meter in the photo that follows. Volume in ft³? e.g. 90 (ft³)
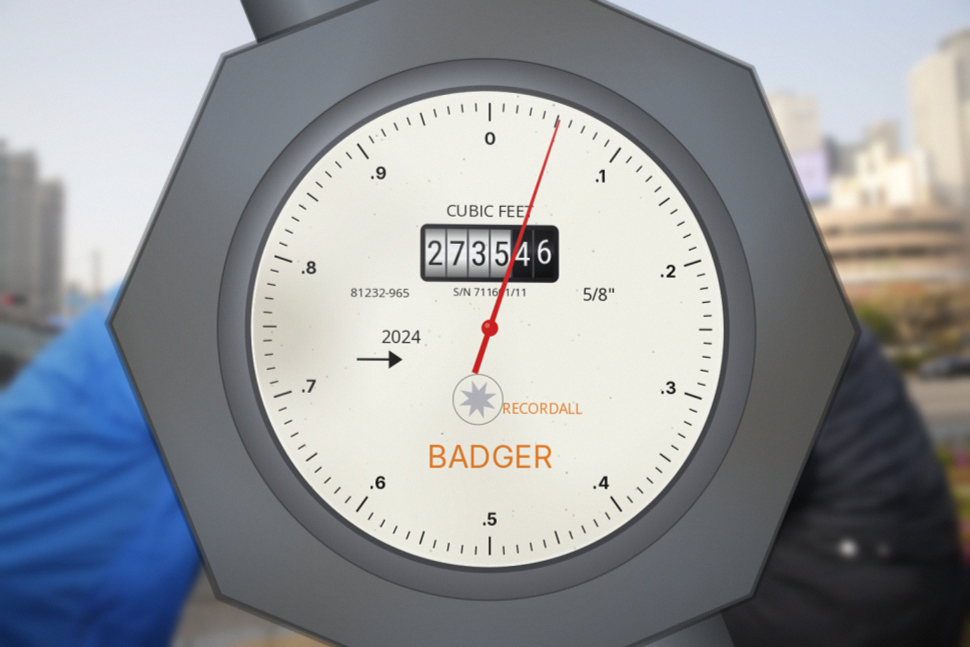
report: 273546.05 (ft³)
